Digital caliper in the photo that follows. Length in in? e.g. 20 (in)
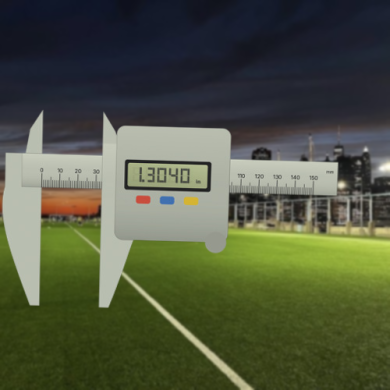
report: 1.3040 (in)
